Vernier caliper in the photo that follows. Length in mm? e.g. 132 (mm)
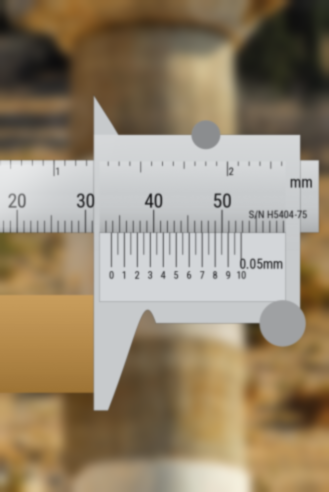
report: 33.8 (mm)
